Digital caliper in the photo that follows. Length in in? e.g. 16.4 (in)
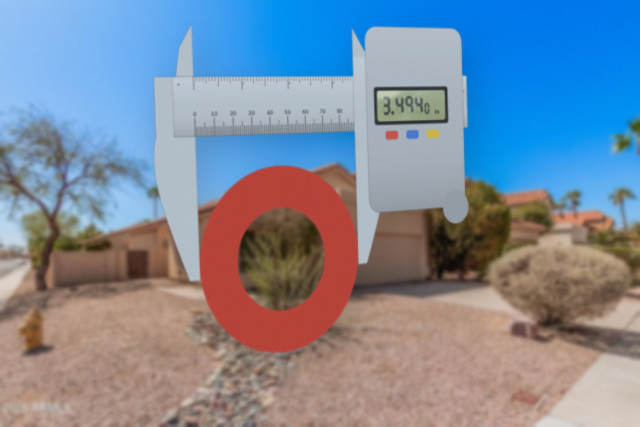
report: 3.4940 (in)
